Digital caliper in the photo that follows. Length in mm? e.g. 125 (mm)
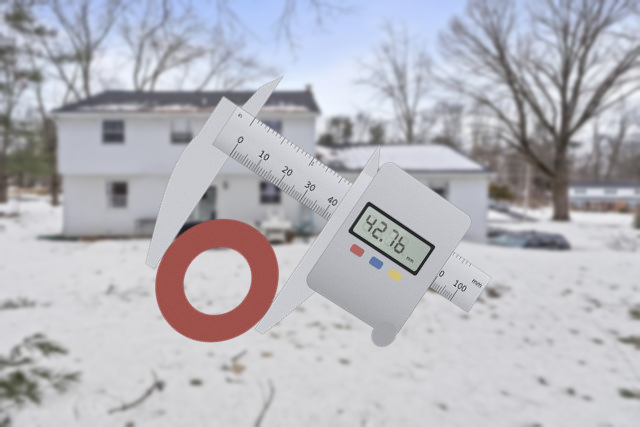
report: 42.76 (mm)
